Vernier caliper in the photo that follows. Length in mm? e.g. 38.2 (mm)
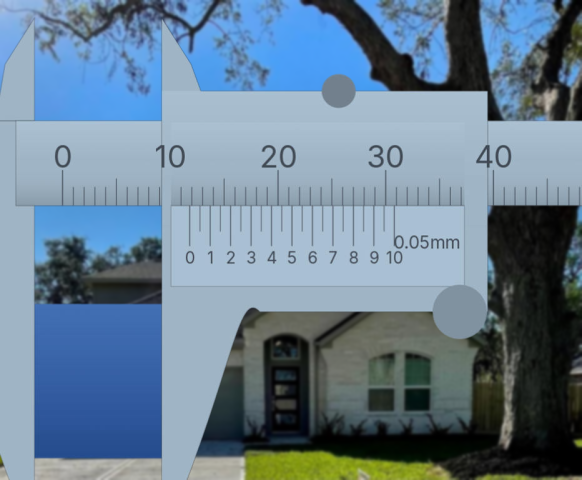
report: 11.8 (mm)
